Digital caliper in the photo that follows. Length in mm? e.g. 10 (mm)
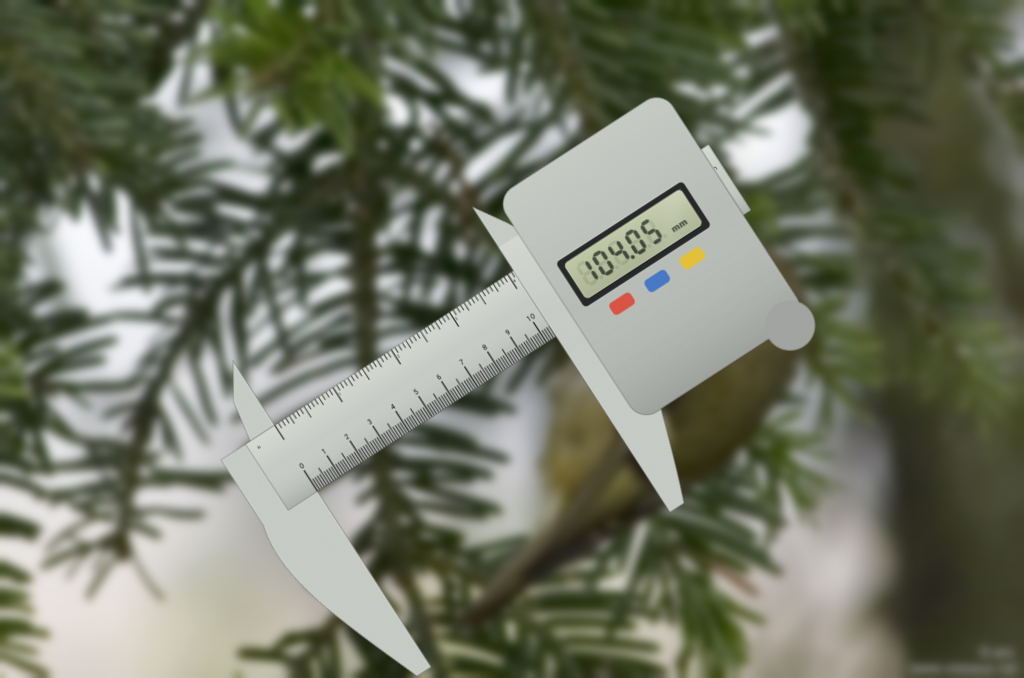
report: 104.05 (mm)
